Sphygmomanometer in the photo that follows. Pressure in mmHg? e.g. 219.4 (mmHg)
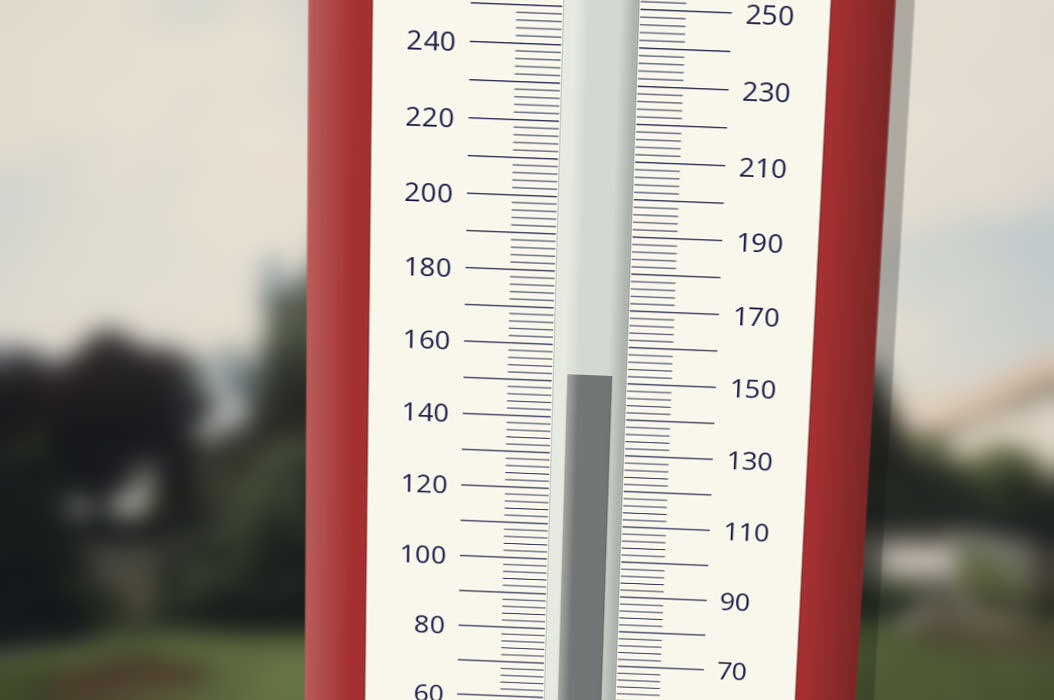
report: 152 (mmHg)
